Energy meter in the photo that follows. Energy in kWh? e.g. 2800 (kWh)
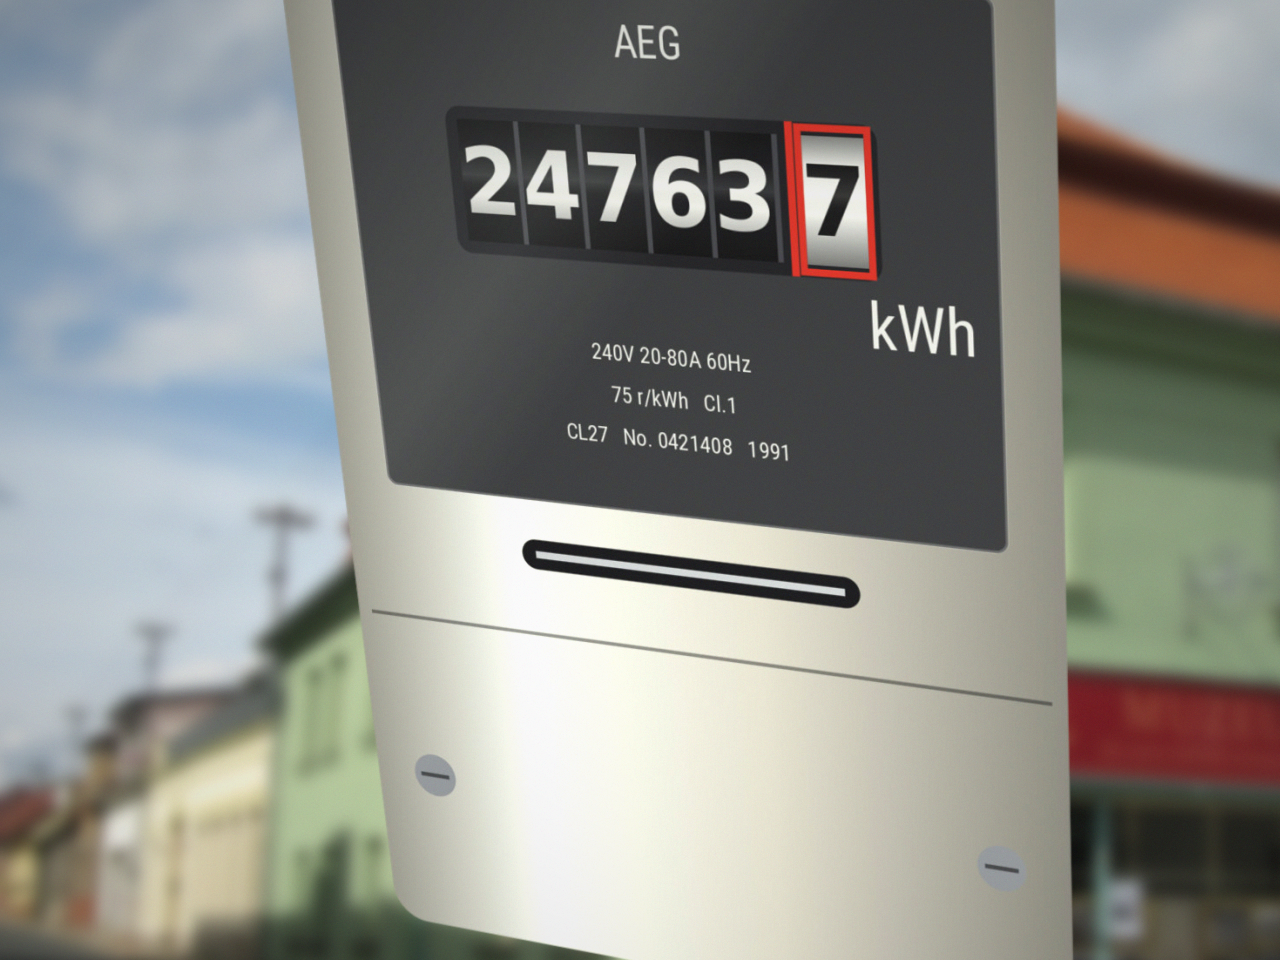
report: 24763.7 (kWh)
